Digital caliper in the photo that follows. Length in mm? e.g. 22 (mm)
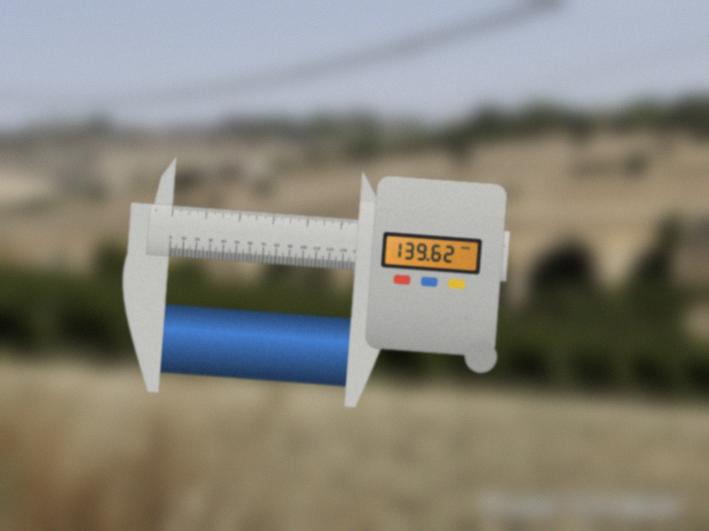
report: 139.62 (mm)
